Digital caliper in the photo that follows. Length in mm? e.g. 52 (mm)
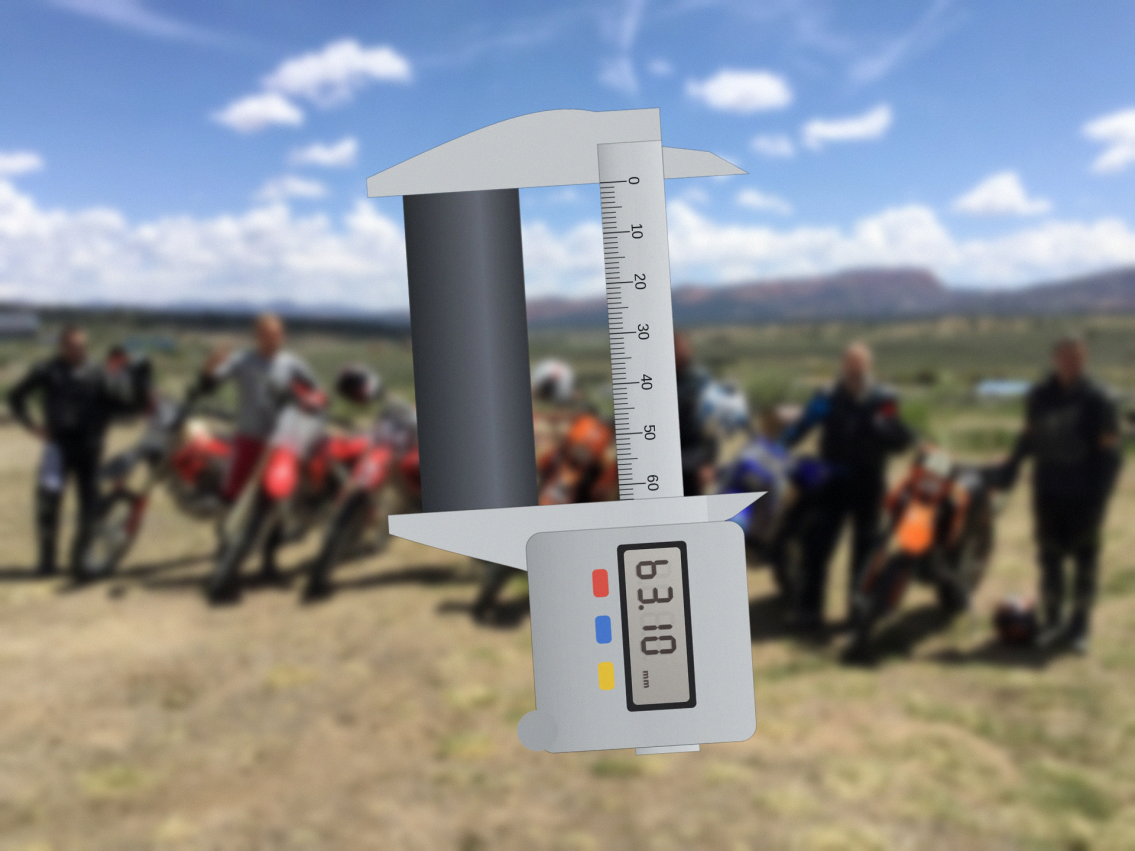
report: 63.10 (mm)
